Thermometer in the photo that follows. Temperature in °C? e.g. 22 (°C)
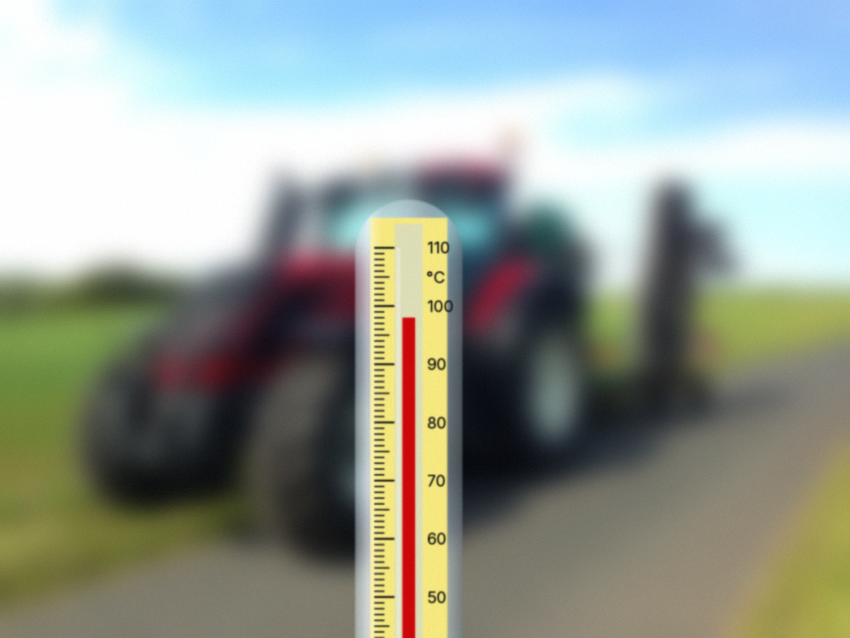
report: 98 (°C)
